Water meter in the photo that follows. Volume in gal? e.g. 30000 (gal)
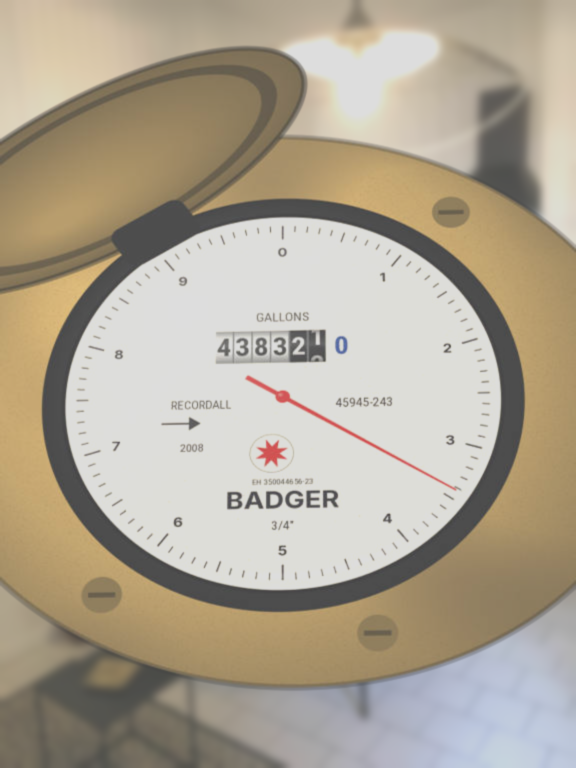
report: 4383213.4 (gal)
